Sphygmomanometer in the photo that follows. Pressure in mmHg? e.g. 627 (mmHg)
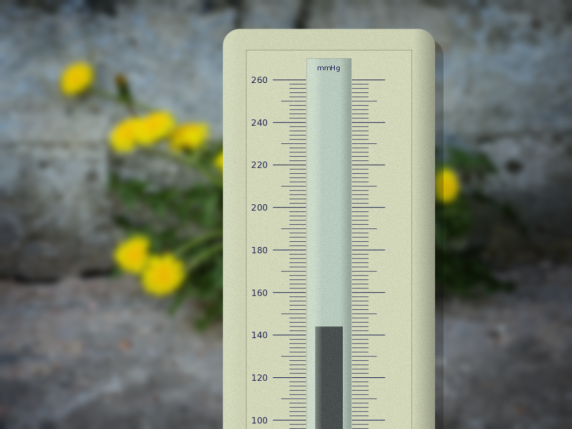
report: 144 (mmHg)
